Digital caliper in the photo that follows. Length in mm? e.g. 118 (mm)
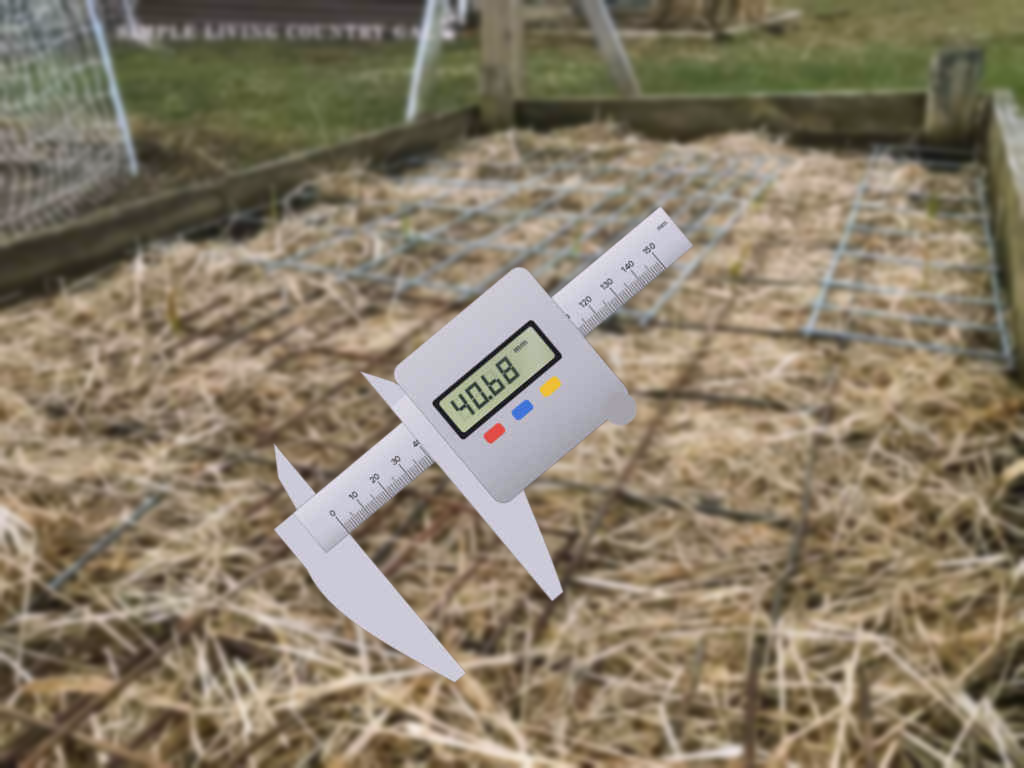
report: 40.68 (mm)
